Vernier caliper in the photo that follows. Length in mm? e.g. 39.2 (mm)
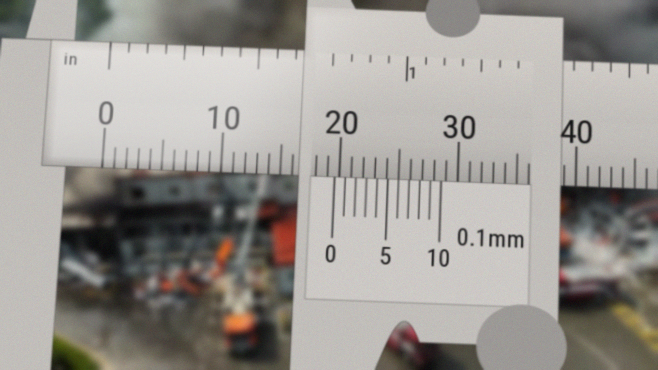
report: 19.6 (mm)
